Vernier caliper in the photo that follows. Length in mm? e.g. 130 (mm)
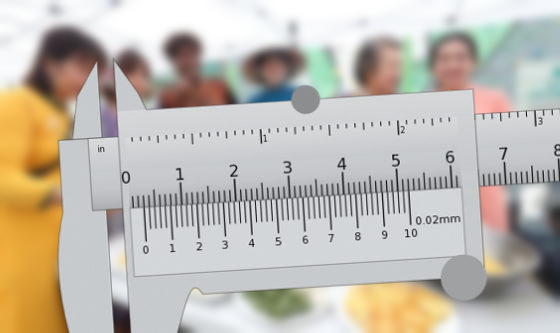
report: 3.0 (mm)
